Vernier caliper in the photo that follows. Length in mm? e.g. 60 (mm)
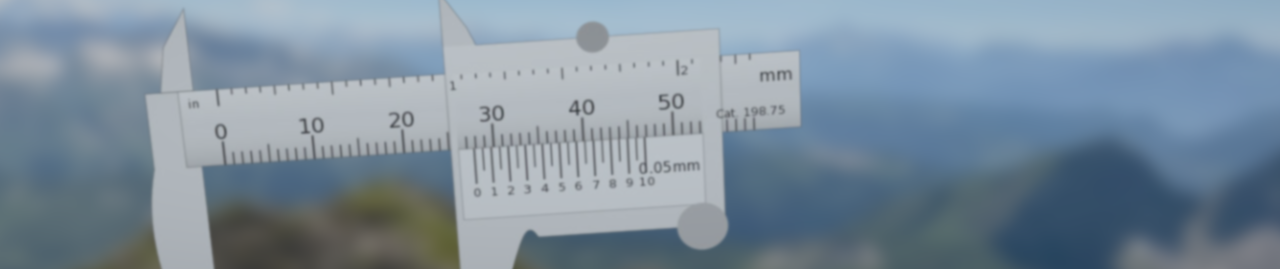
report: 27.8 (mm)
